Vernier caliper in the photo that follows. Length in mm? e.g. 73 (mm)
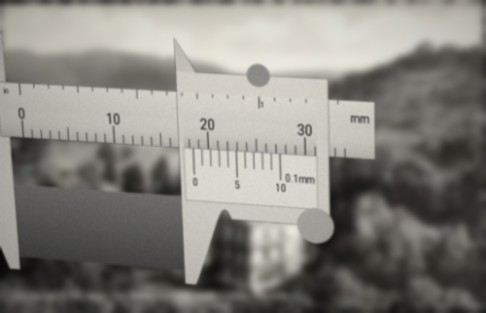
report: 18.4 (mm)
